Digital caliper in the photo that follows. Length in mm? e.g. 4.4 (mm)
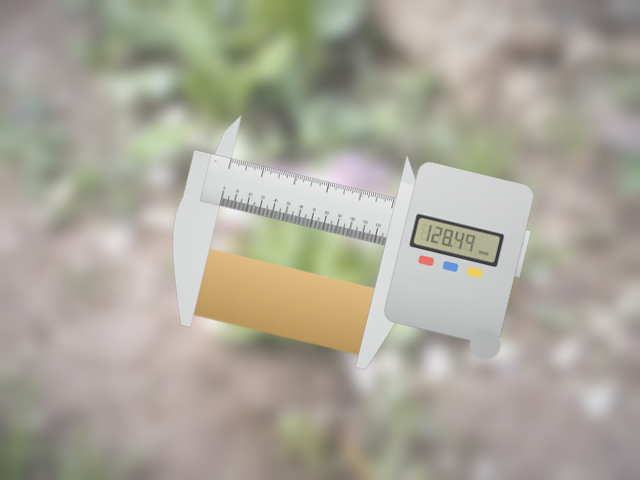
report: 128.49 (mm)
